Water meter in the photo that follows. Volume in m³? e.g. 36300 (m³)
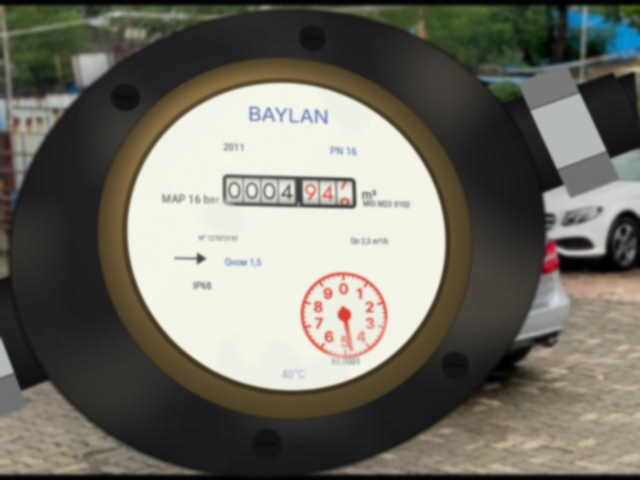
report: 4.9474 (m³)
